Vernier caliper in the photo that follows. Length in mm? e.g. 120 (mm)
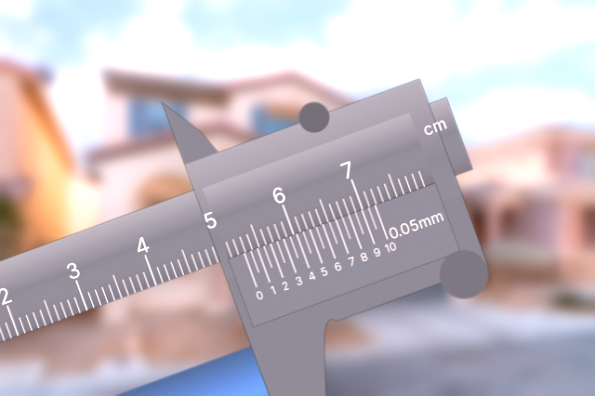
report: 52.8 (mm)
